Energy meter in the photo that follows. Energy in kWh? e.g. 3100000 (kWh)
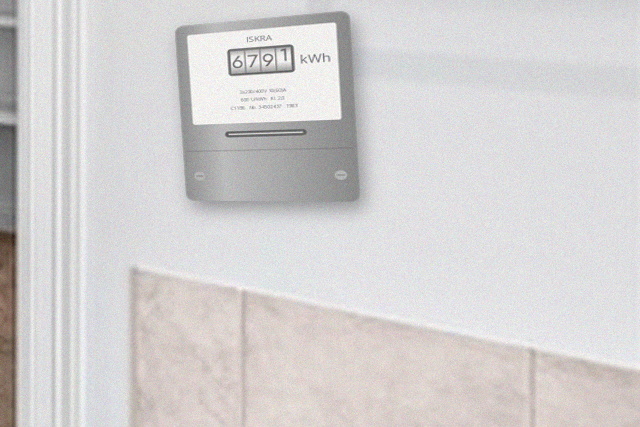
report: 6791 (kWh)
